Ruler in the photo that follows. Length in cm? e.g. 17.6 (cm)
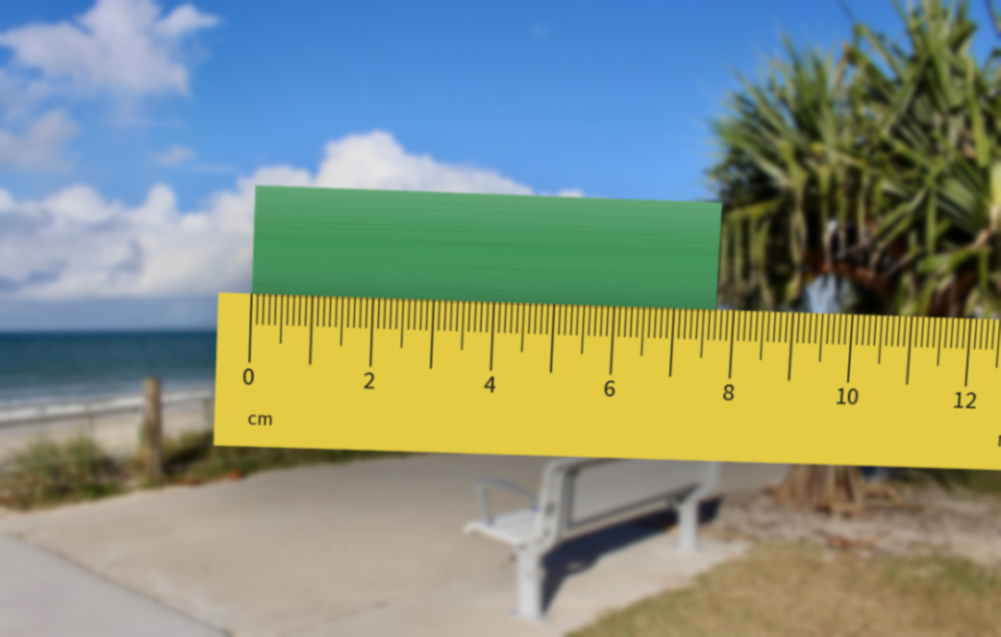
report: 7.7 (cm)
